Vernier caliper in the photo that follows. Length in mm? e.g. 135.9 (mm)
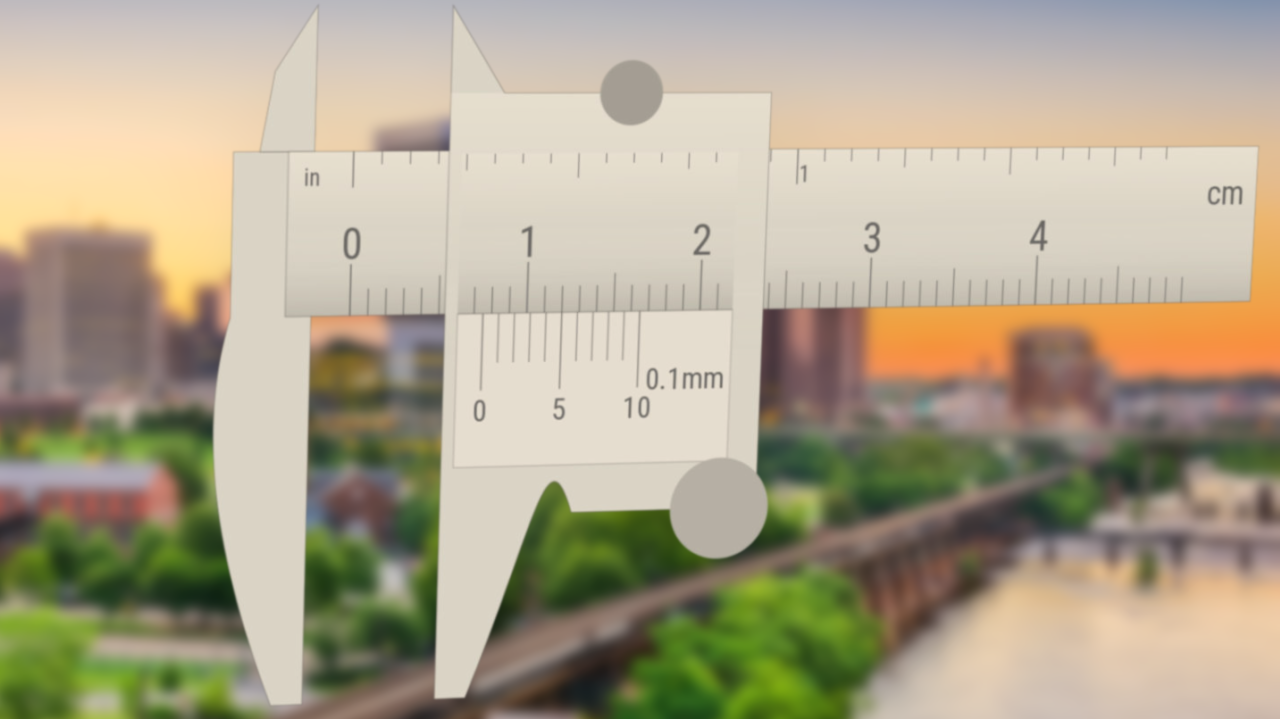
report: 7.5 (mm)
